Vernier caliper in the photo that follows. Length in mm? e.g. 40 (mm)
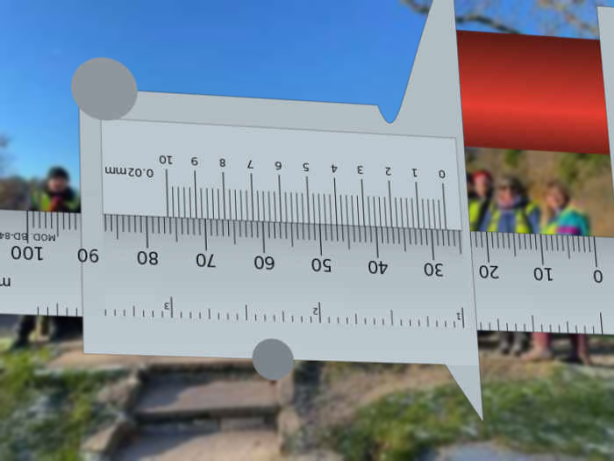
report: 27.4 (mm)
